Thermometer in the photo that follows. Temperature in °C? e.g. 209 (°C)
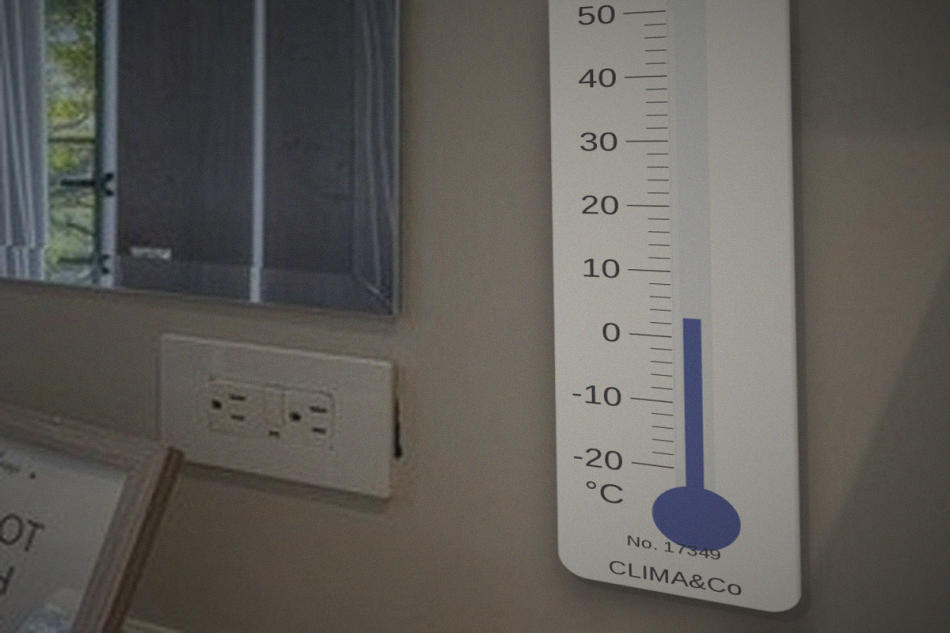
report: 3 (°C)
